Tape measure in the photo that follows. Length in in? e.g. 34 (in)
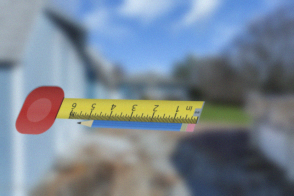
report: 5.5 (in)
